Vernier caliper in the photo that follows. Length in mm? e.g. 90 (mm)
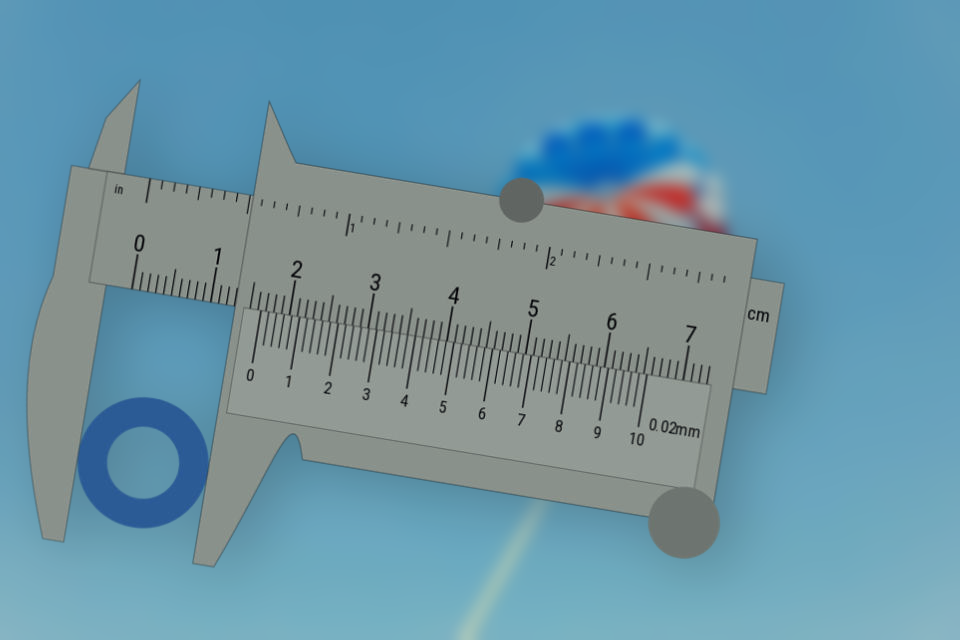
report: 16.4 (mm)
